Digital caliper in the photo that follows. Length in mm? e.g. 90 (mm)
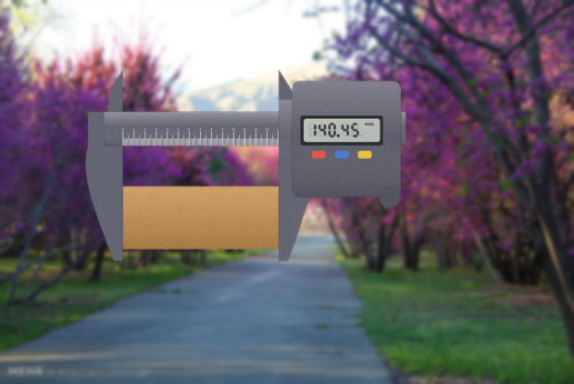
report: 140.45 (mm)
